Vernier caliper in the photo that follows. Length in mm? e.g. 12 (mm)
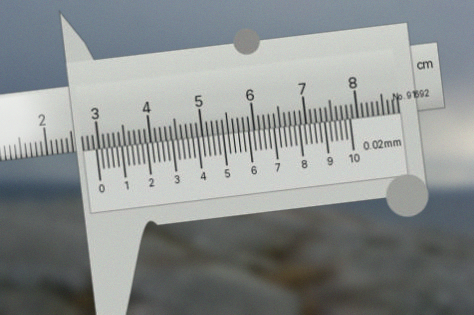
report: 29.5 (mm)
